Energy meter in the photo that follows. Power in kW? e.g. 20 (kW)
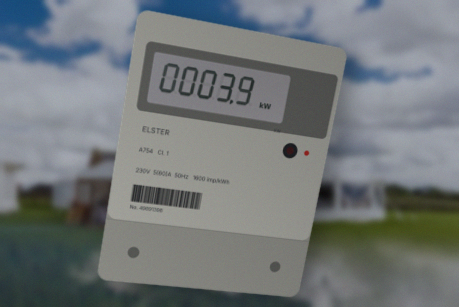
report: 3.9 (kW)
